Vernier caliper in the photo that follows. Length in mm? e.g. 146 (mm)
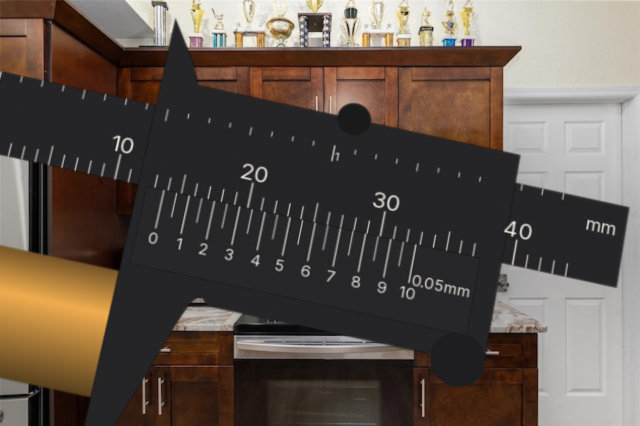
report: 13.7 (mm)
